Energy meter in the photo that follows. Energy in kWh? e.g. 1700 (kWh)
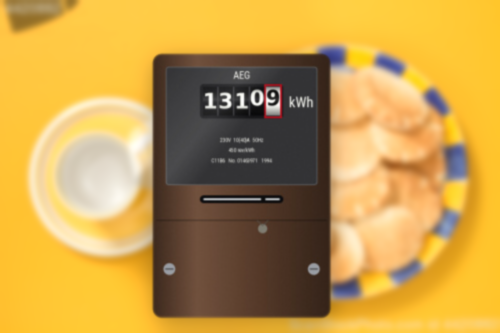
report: 1310.9 (kWh)
